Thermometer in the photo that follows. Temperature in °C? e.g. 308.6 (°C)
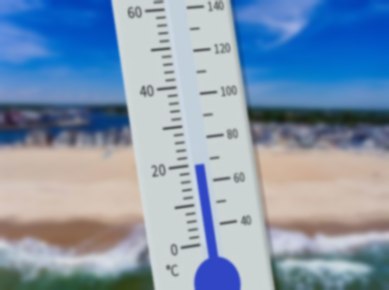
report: 20 (°C)
